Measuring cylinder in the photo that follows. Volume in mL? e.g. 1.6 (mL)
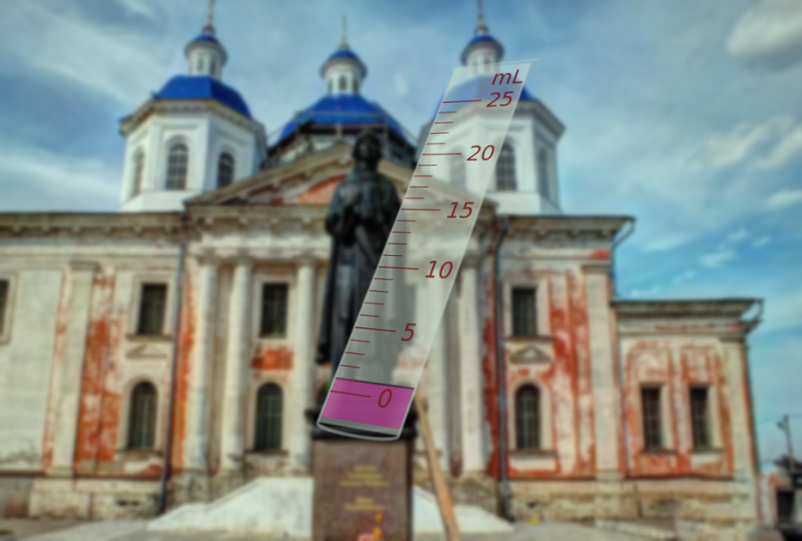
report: 1 (mL)
